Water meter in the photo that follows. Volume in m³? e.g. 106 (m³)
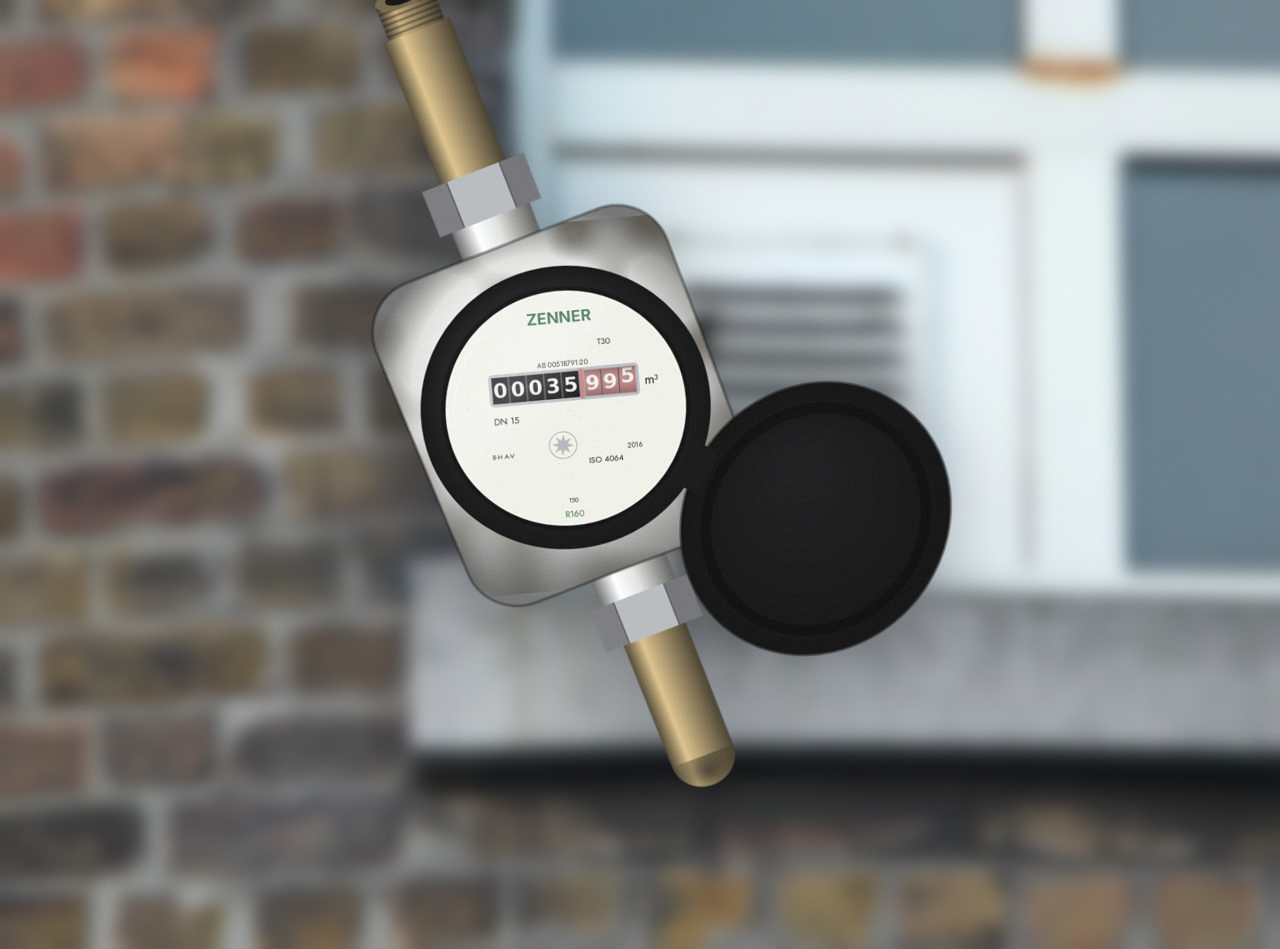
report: 35.995 (m³)
